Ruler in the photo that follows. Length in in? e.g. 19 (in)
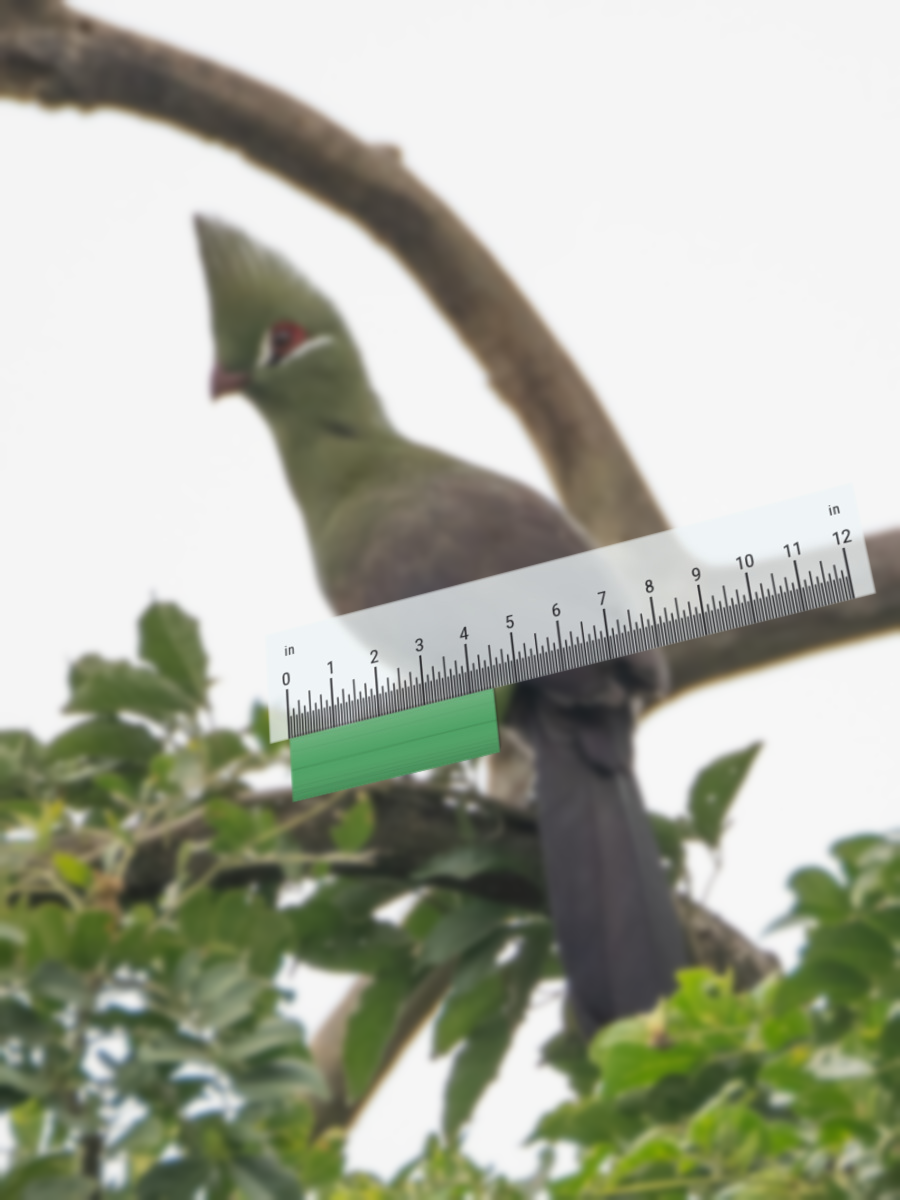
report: 4.5 (in)
